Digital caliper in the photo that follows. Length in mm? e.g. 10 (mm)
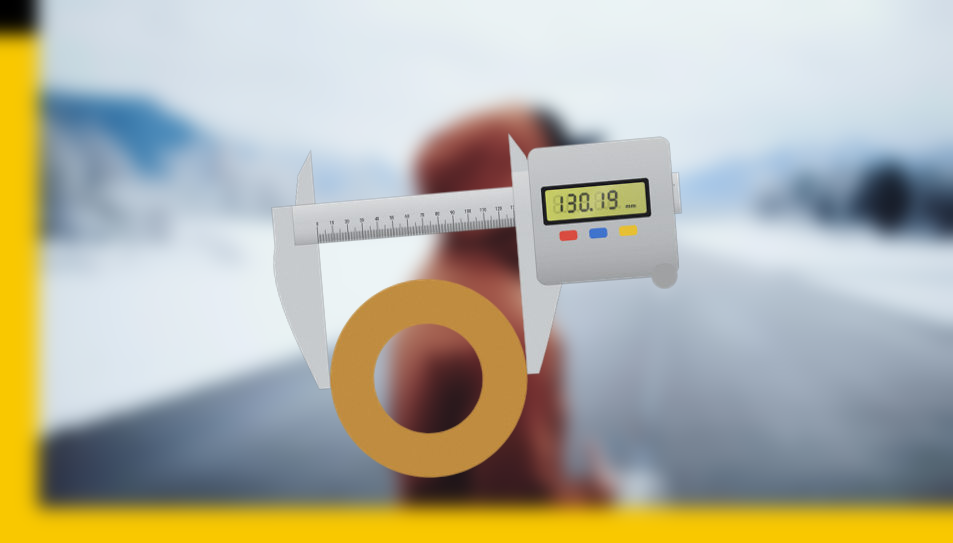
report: 130.19 (mm)
